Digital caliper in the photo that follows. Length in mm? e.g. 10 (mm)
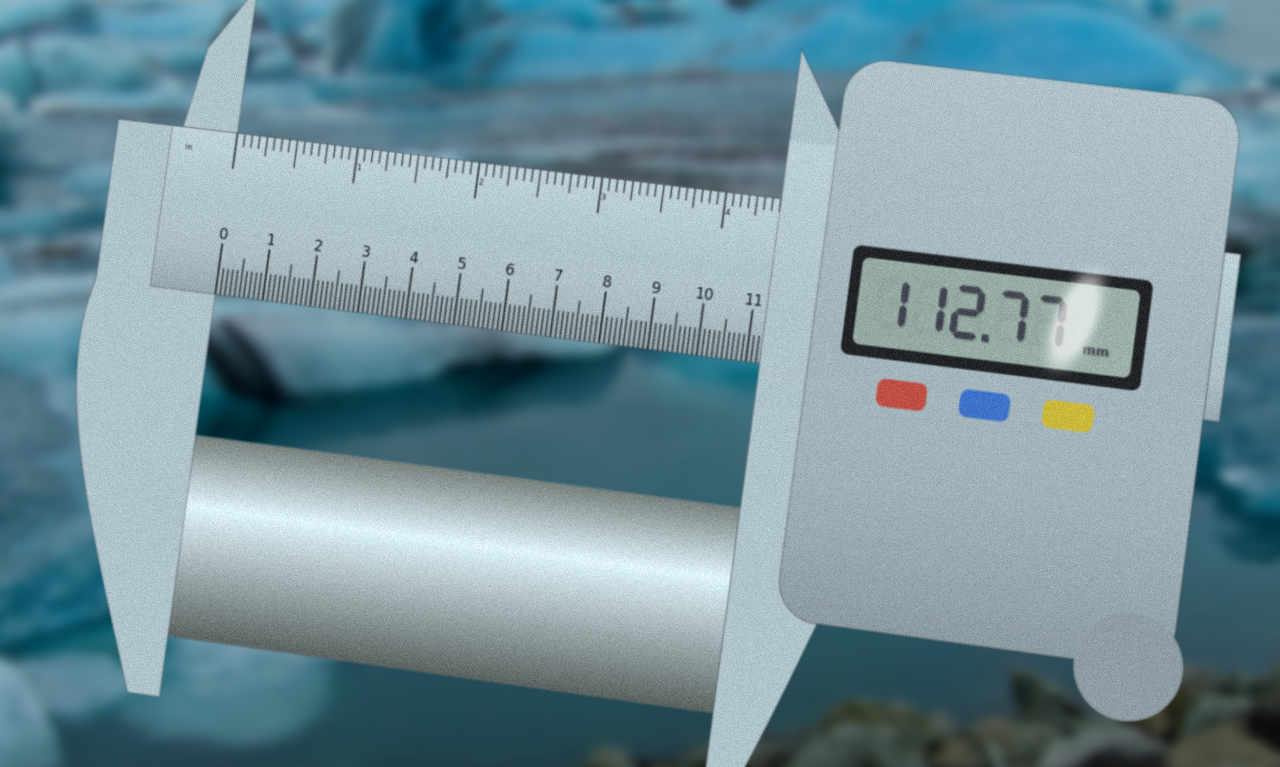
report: 112.77 (mm)
